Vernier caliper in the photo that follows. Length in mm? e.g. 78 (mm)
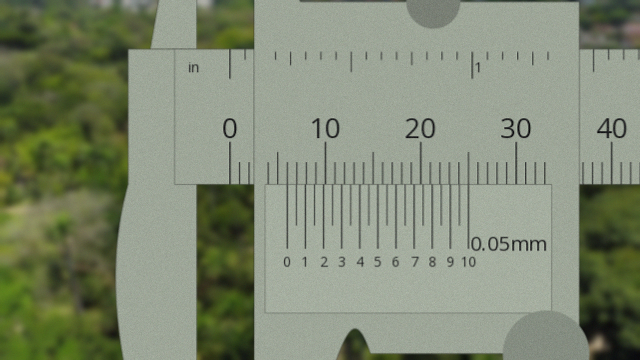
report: 6.0 (mm)
